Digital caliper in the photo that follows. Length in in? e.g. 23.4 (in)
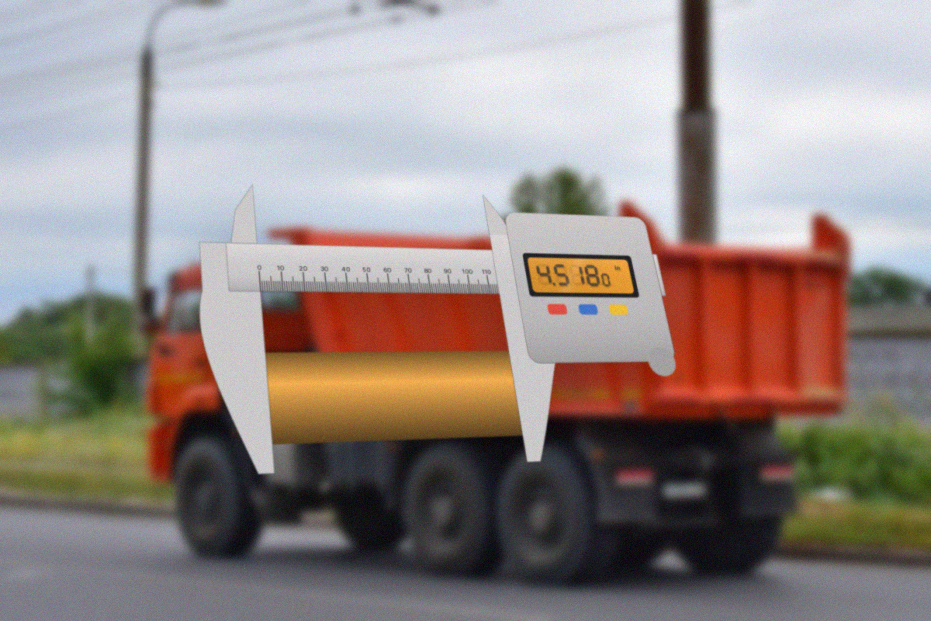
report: 4.5180 (in)
